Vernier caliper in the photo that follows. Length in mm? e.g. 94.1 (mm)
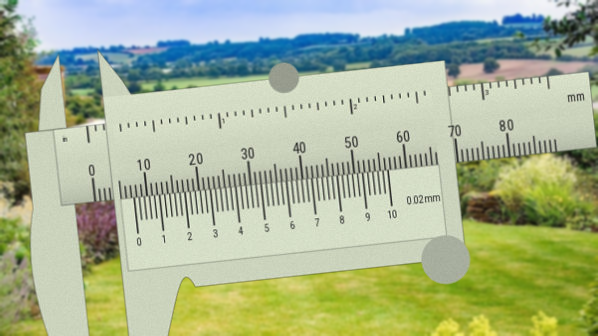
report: 7.5 (mm)
